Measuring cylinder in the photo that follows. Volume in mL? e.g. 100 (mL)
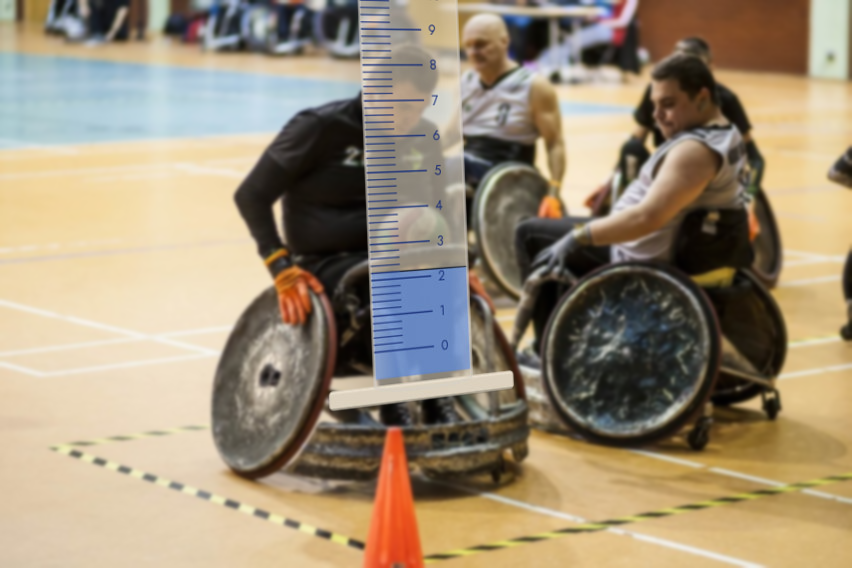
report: 2.2 (mL)
